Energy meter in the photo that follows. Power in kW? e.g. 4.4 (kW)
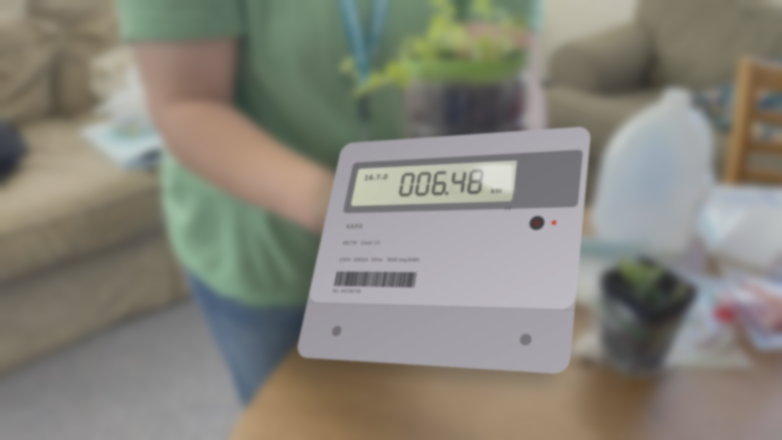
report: 6.48 (kW)
